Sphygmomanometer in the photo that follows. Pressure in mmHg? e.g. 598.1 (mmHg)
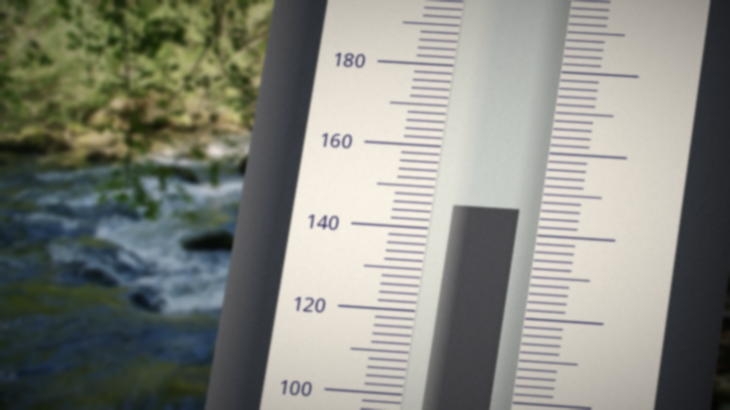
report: 146 (mmHg)
